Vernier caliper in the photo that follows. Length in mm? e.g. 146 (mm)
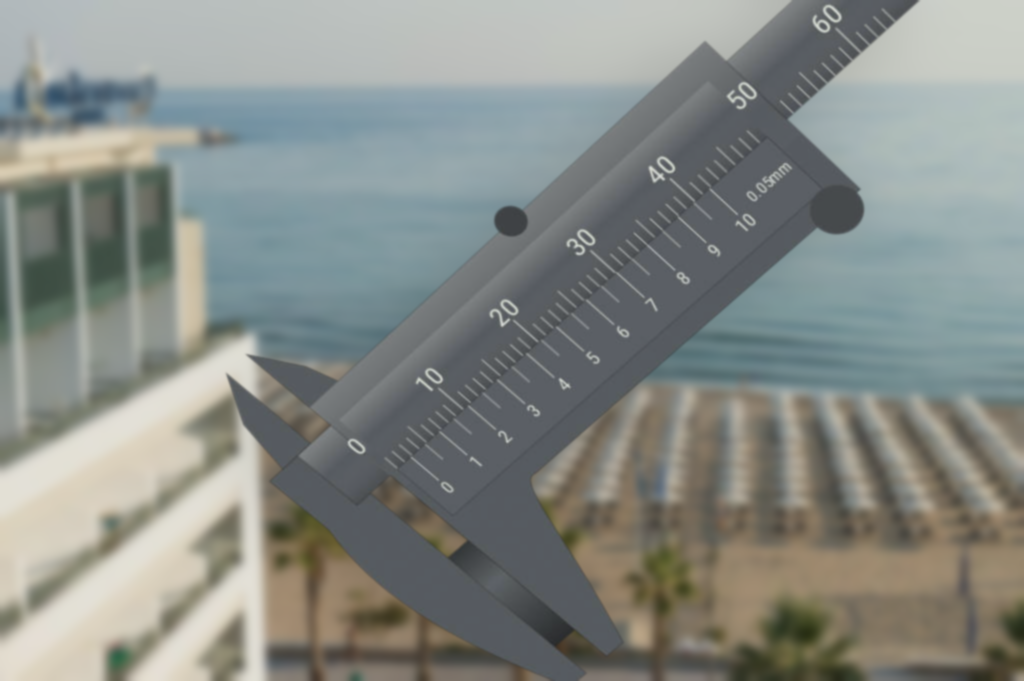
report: 2.8 (mm)
